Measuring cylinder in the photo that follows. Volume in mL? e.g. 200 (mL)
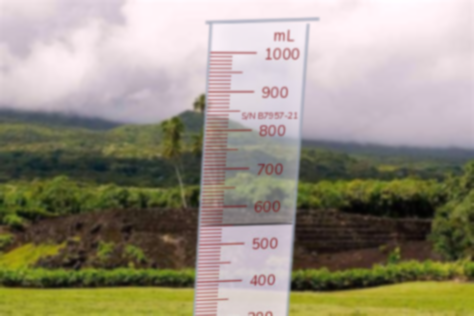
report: 550 (mL)
